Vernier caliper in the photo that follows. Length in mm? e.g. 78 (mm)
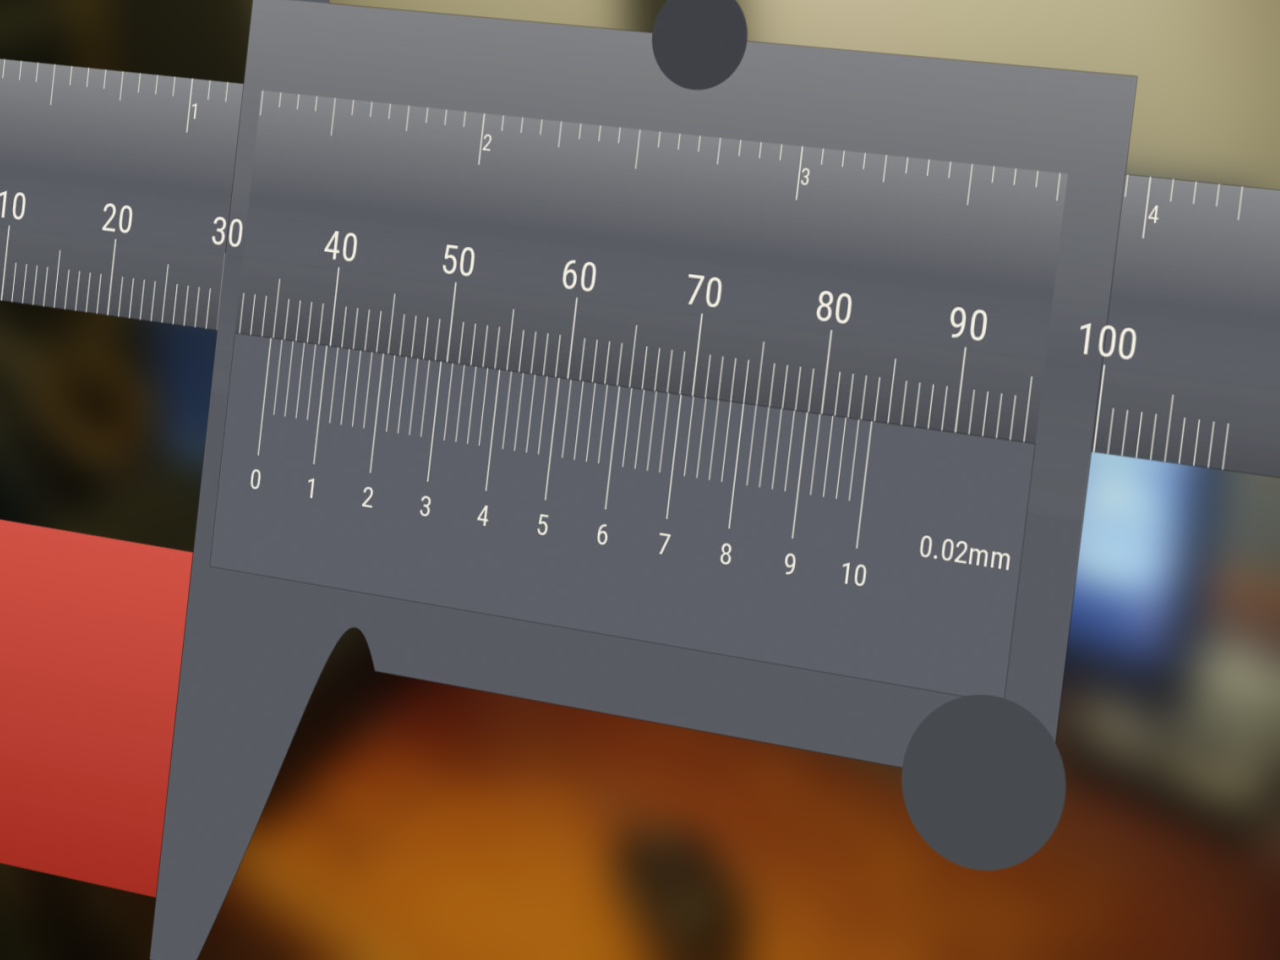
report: 34.8 (mm)
